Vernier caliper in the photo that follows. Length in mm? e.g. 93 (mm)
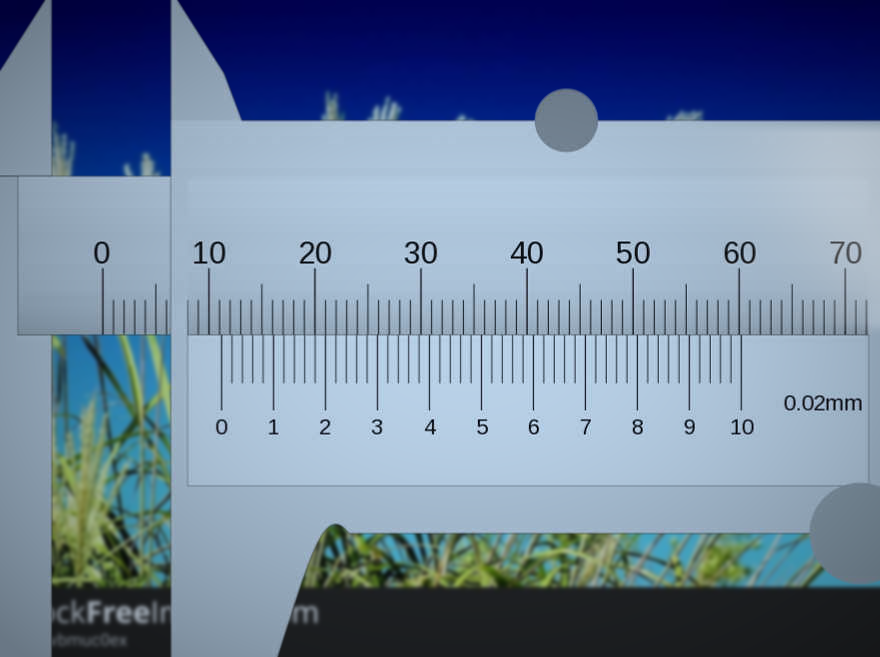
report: 11.2 (mm)
